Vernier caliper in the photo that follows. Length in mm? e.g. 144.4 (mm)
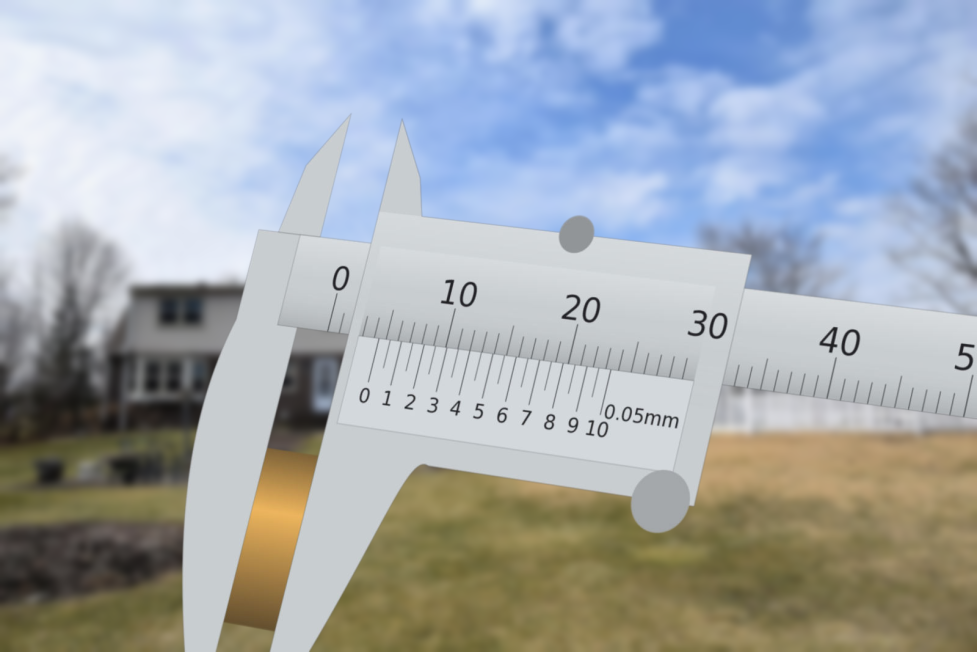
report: 4.4 (mm)
